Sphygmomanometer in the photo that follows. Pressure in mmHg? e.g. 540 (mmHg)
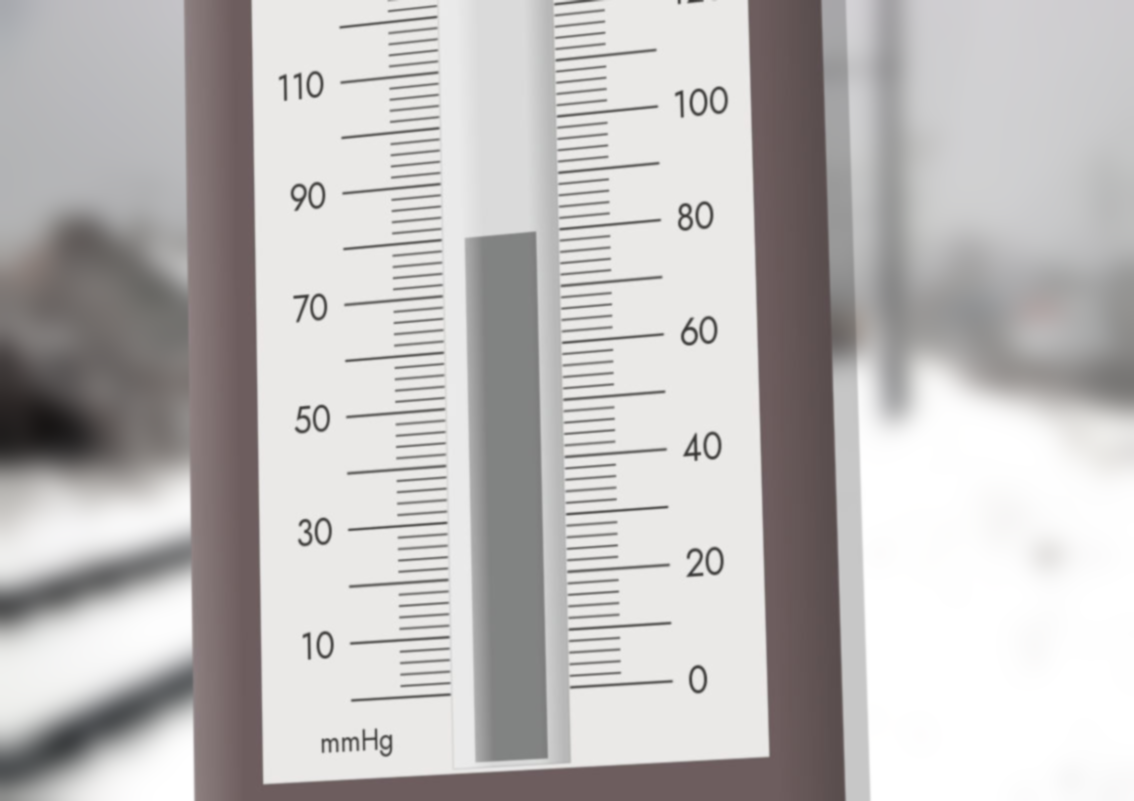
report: 80 (mmHg)
